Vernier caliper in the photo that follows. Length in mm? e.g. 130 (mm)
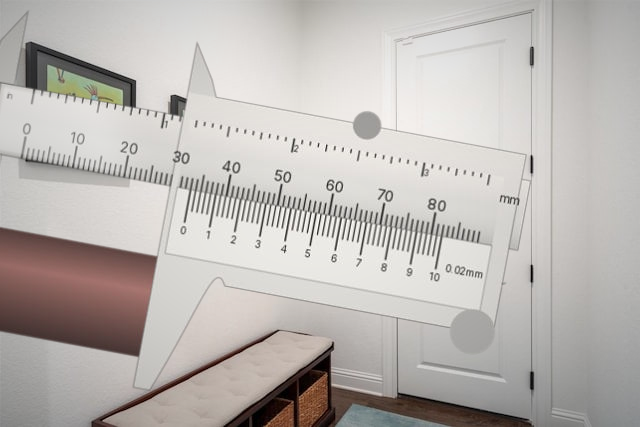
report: 33.0 (mm)
